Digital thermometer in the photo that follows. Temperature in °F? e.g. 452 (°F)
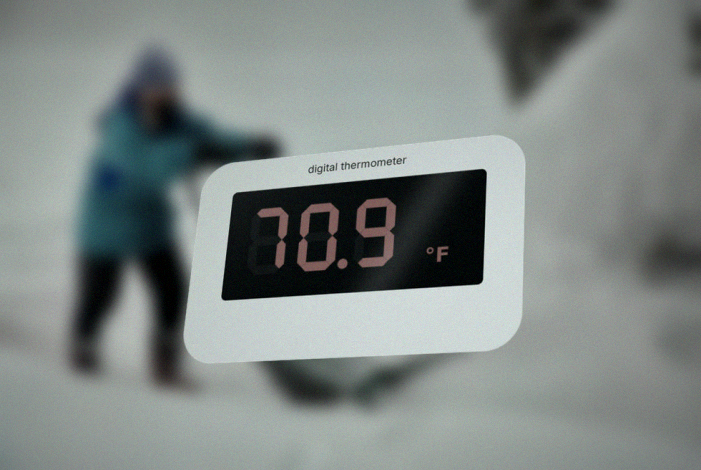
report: 70.9 (°F)
